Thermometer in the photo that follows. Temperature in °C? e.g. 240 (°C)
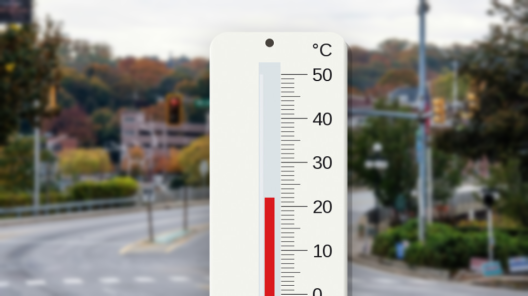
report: 22 (°C)
